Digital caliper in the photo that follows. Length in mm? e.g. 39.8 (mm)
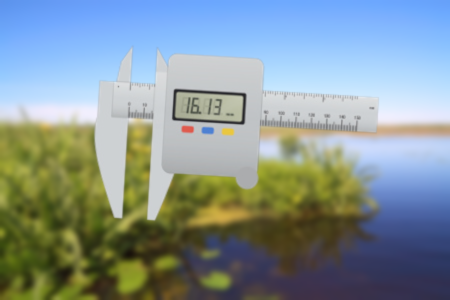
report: 16.13 (mm)
